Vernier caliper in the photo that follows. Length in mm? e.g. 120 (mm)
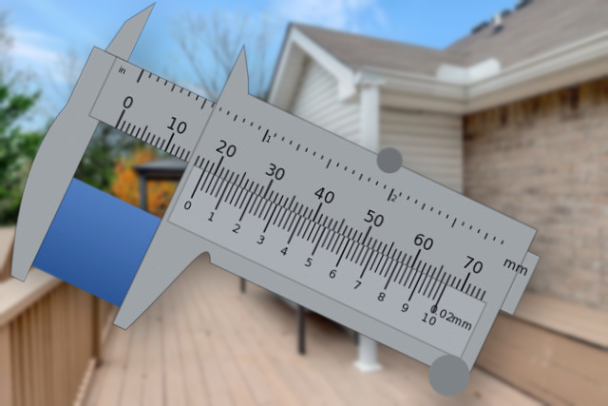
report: 18.0 (mm)
